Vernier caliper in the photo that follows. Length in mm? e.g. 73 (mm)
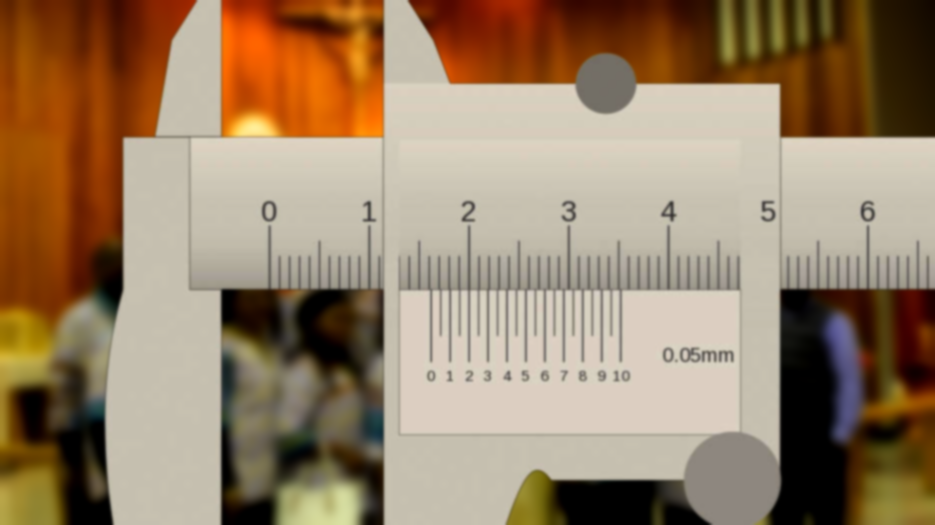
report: 16.2 (mm)
